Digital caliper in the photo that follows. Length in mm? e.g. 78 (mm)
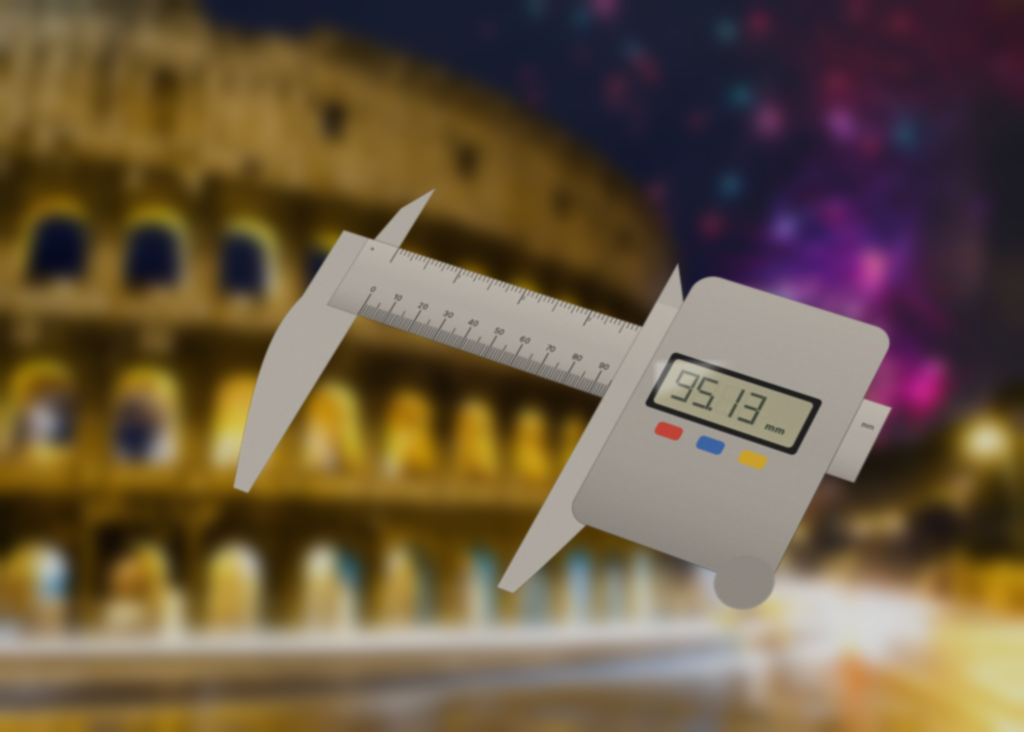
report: 95.13 (mm)
